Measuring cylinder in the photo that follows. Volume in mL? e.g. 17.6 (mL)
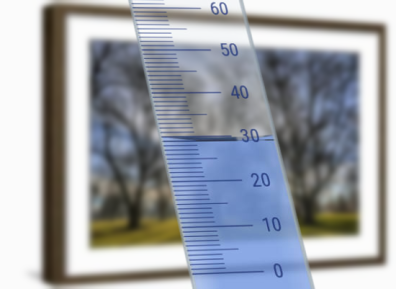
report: 29 (mL)
